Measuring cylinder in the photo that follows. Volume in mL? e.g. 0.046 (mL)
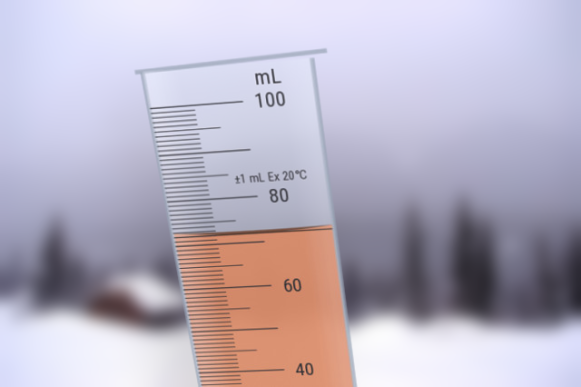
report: 72 (mL)
